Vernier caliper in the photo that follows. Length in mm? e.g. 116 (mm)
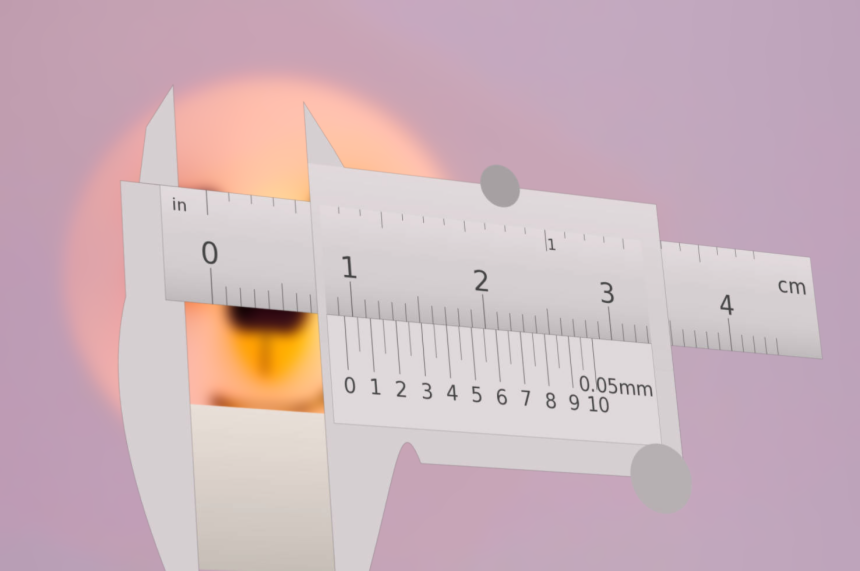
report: 9.4 (mm)
